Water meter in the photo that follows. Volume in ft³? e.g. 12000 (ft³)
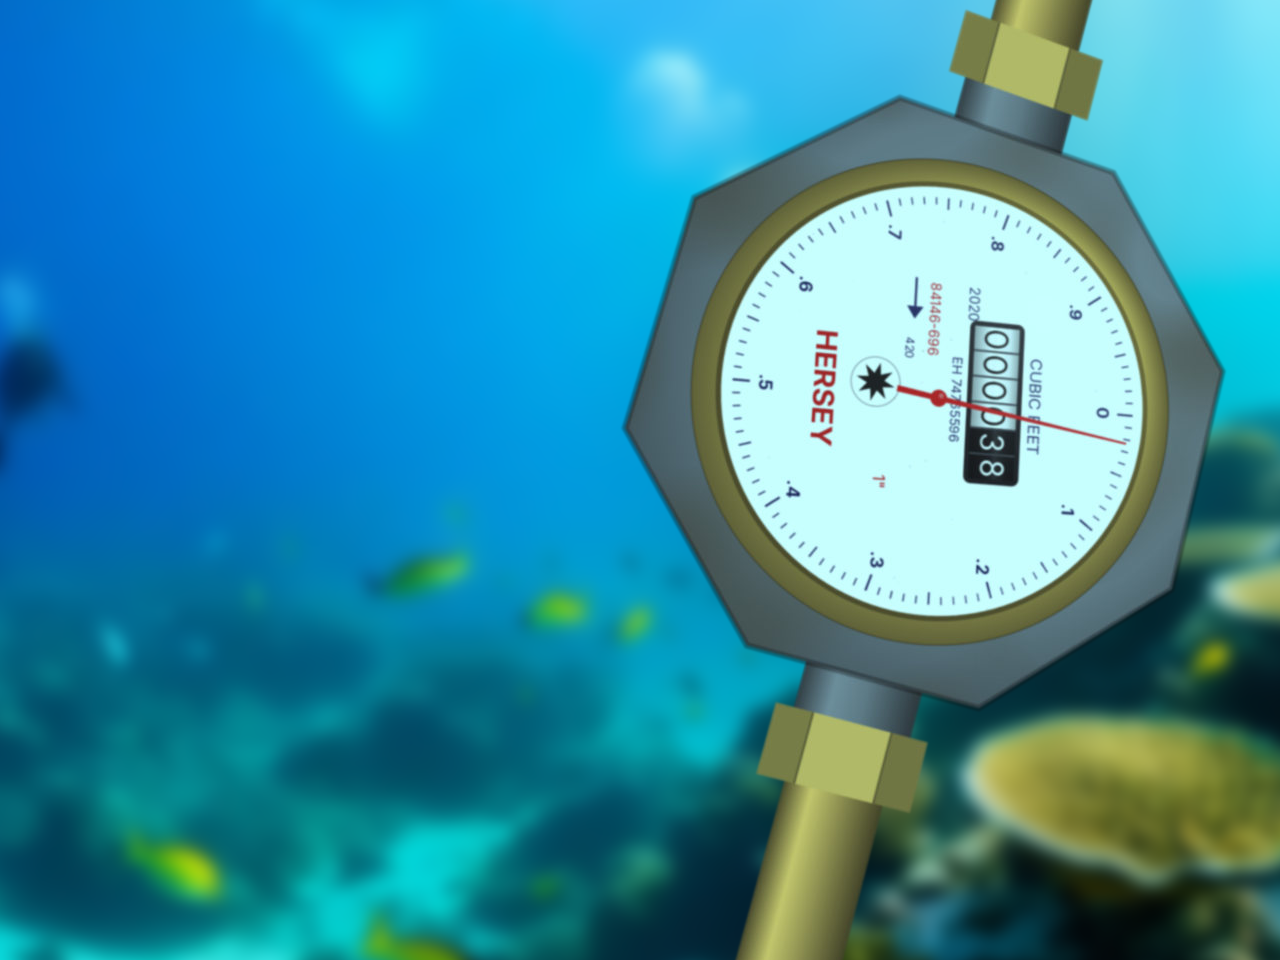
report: 38.02 (ft³)
